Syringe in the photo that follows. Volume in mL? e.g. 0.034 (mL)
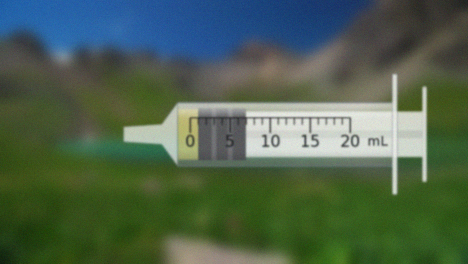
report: 1 (mL)
